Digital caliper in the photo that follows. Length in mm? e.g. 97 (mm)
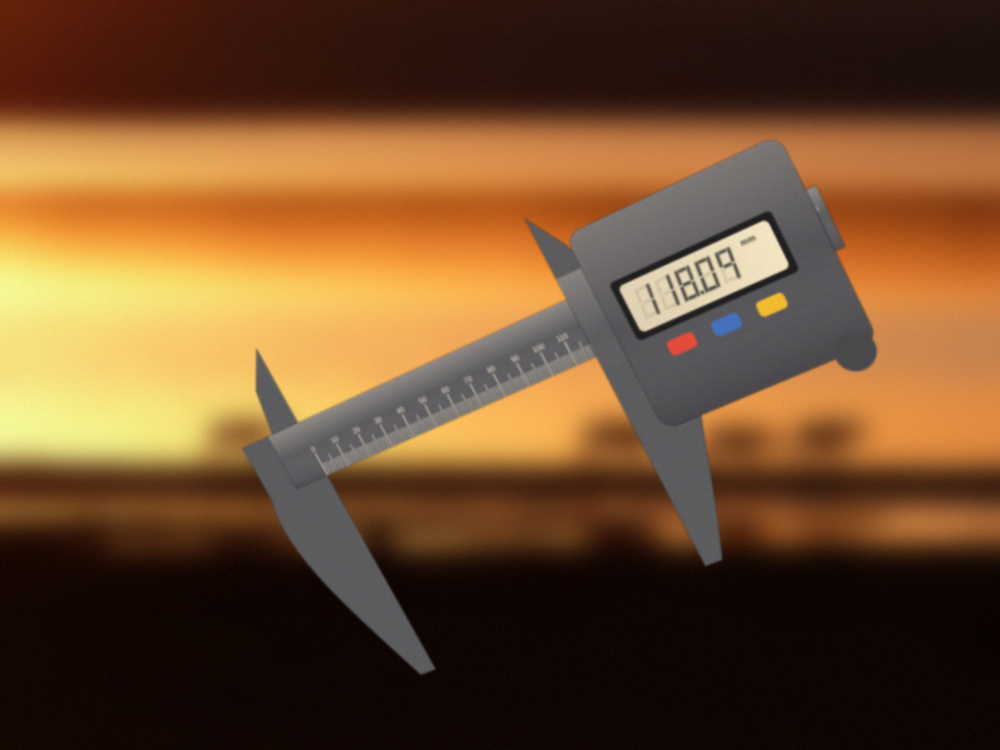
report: 118.09 (mm)
